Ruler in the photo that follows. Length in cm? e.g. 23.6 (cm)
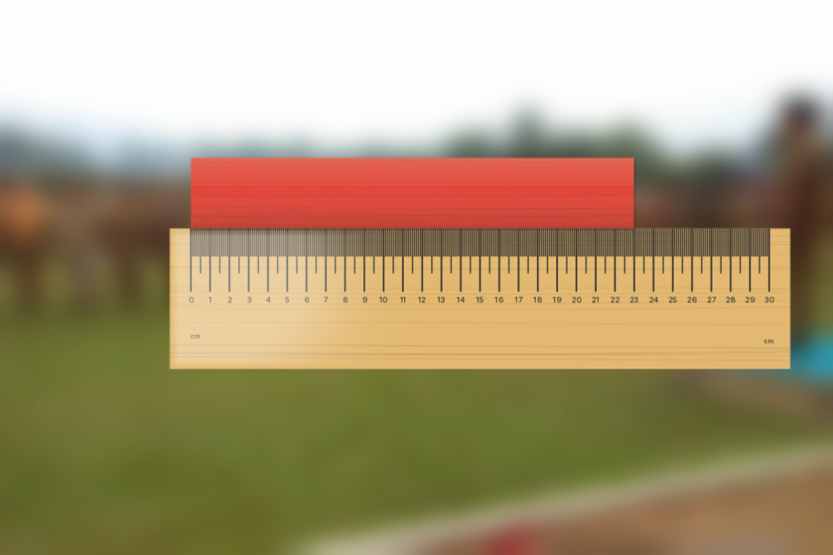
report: 23 (cm)
